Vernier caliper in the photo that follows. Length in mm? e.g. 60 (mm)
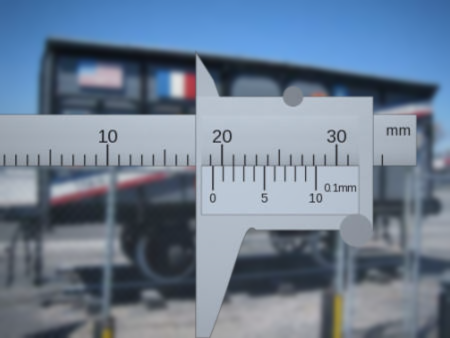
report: 19.2 (mm)
